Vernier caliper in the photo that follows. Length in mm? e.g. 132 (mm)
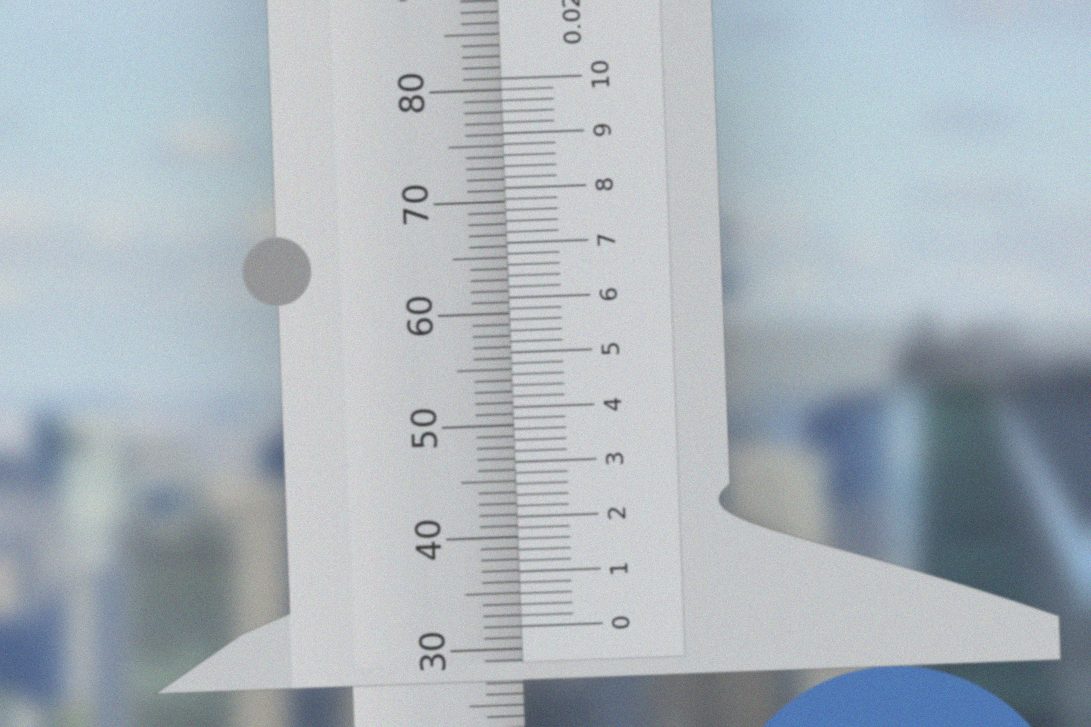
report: 32.0 (mm)
